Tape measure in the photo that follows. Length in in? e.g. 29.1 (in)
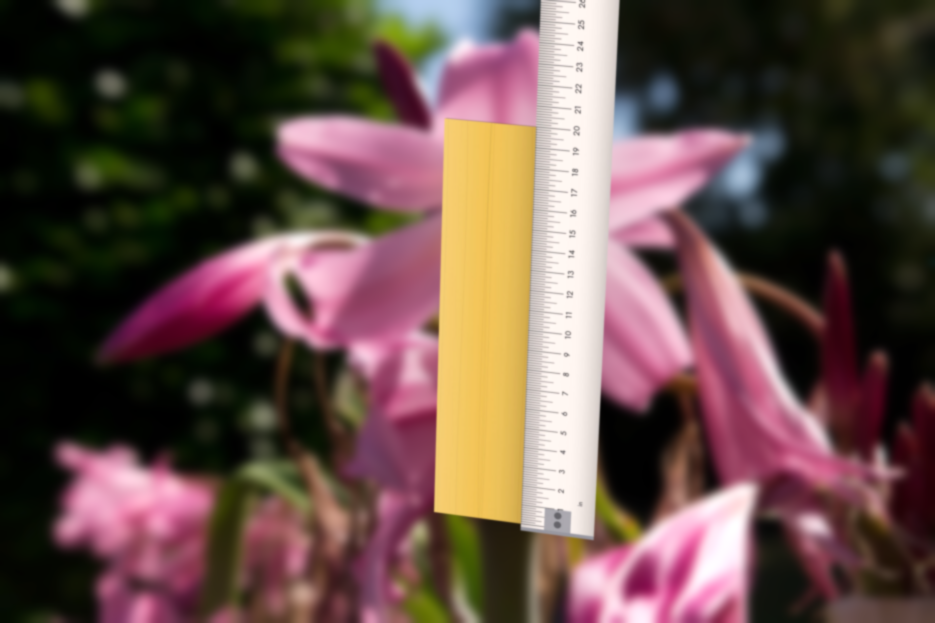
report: 20 (in)
